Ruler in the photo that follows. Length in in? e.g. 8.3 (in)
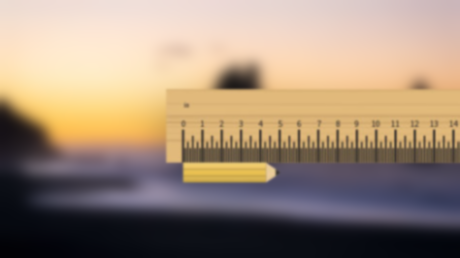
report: 5 (in)
